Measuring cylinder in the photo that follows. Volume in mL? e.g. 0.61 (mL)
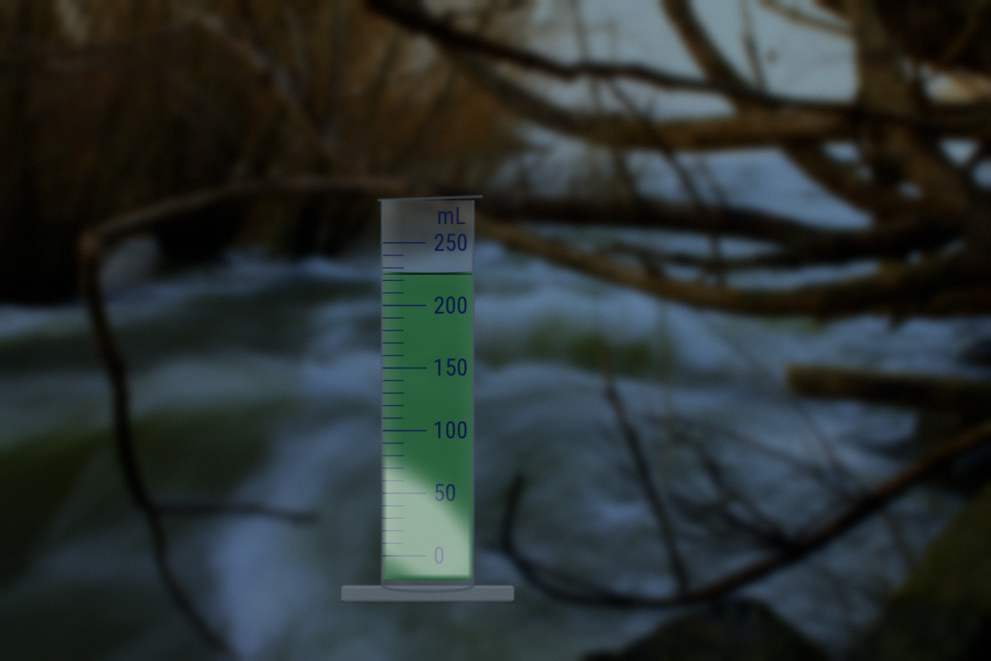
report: 225 (mL)
